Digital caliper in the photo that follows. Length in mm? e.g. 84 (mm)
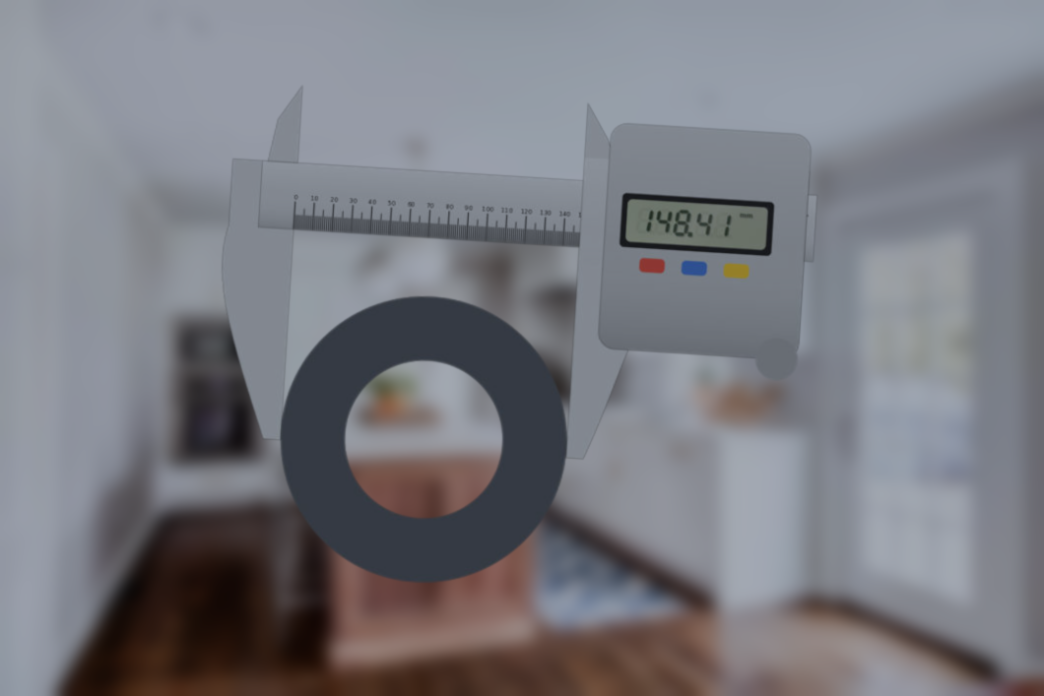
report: 148.41 (mm)
